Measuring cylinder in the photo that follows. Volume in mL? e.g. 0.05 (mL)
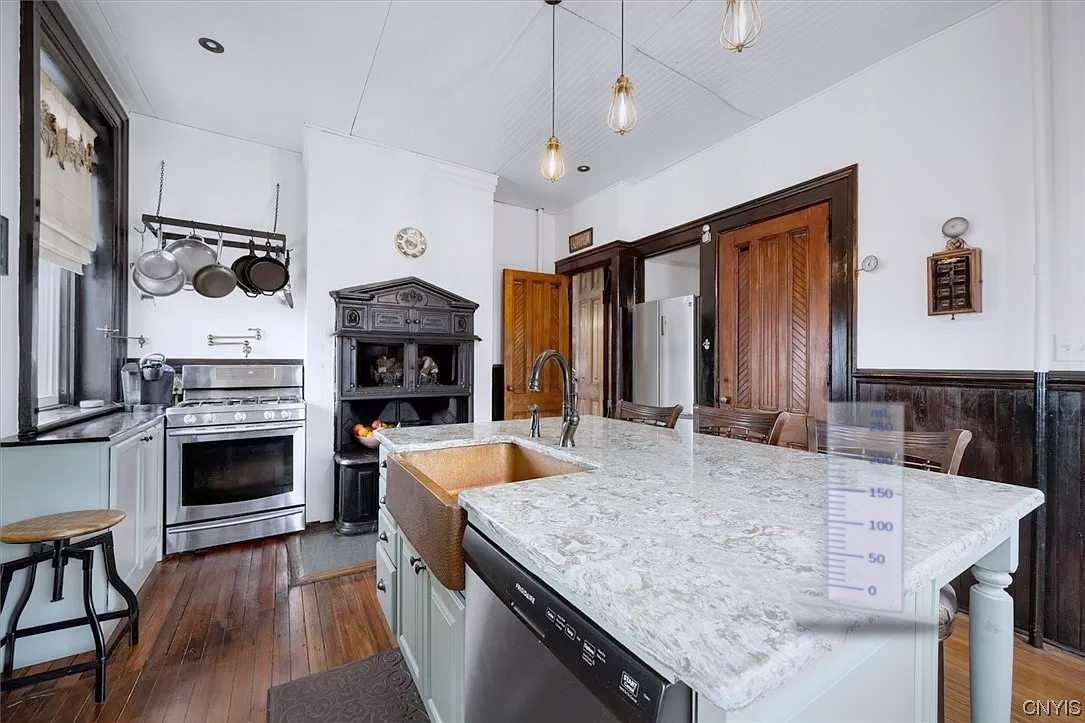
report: 150 (mL)
